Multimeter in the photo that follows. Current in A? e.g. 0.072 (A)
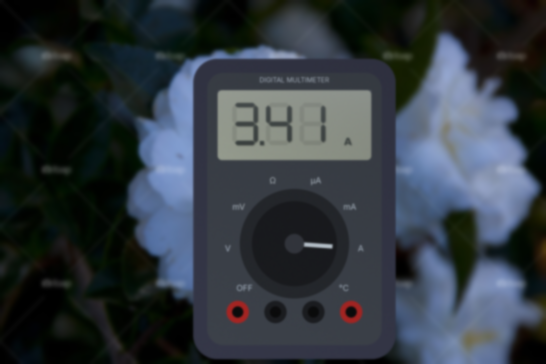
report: 3.41 (A)
